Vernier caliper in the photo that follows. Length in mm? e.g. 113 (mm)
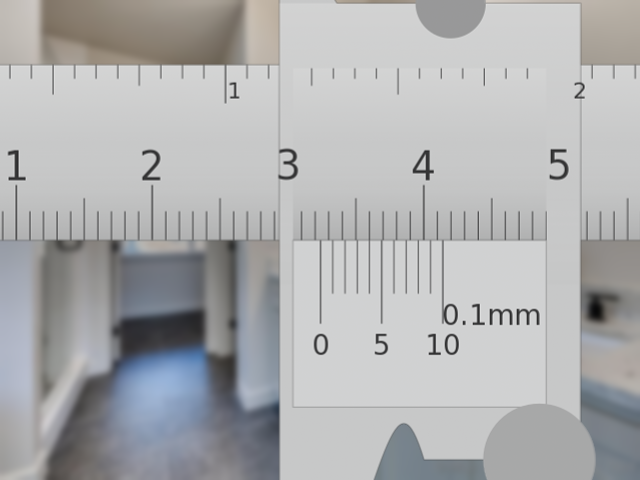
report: 32.4 (mm)
